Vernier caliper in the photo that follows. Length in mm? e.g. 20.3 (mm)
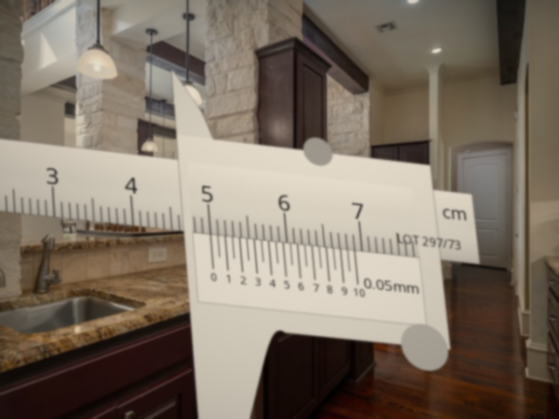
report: 50.0 (mm)
